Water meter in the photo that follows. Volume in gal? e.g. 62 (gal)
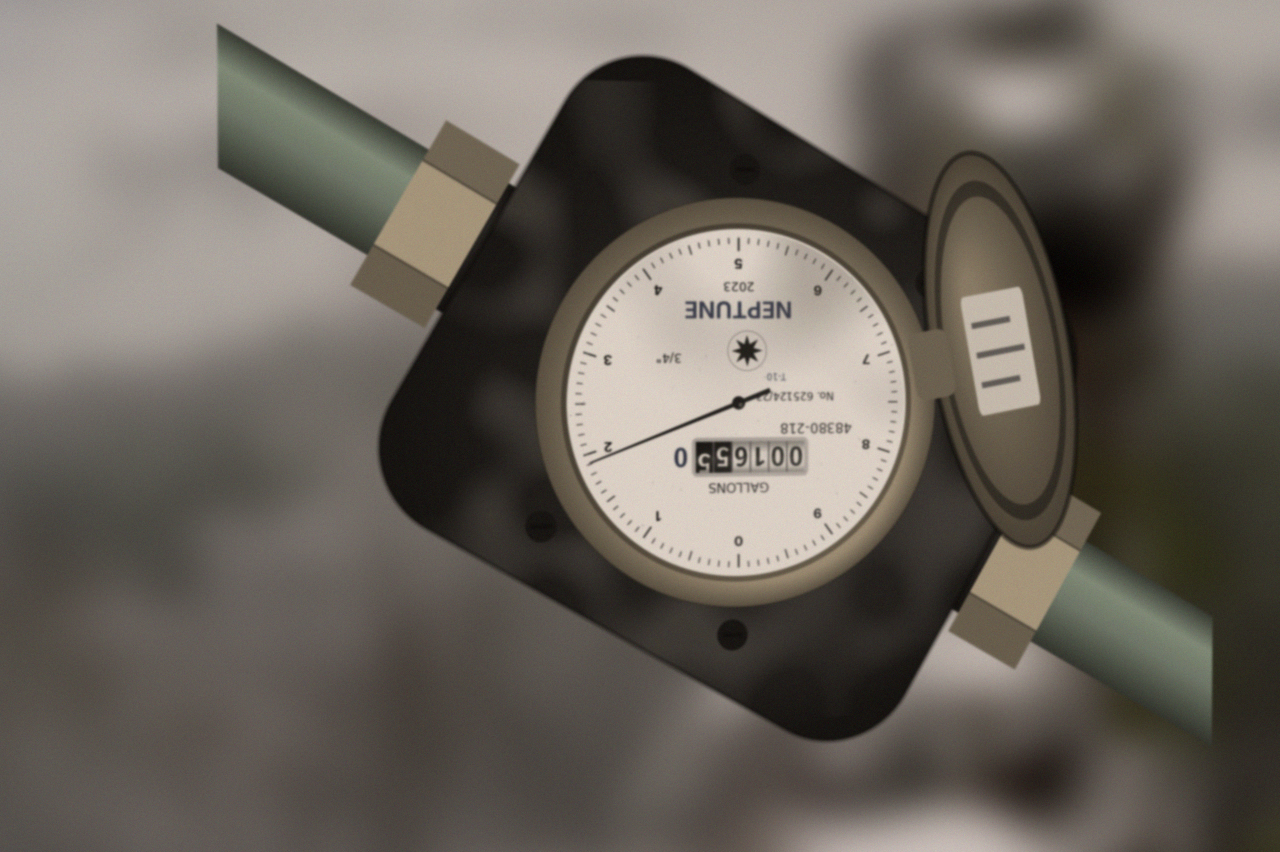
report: 16551.9 (gal)
